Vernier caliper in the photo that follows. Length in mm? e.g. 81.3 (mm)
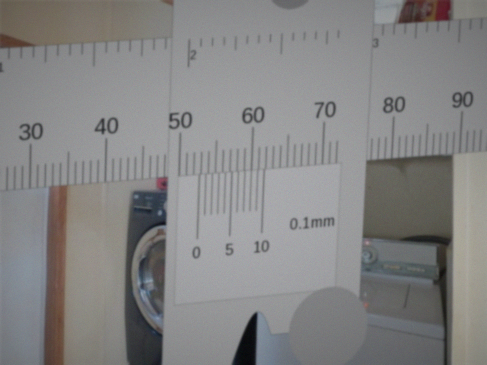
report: 52.8 (mm)
